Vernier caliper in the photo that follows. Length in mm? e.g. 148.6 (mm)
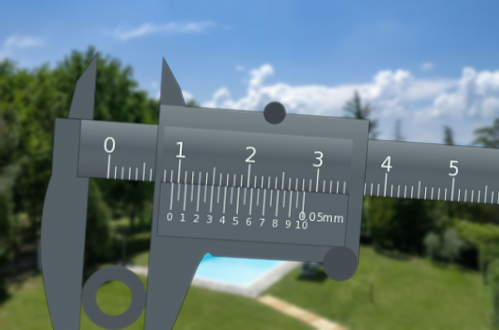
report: 9.2 (mm)
